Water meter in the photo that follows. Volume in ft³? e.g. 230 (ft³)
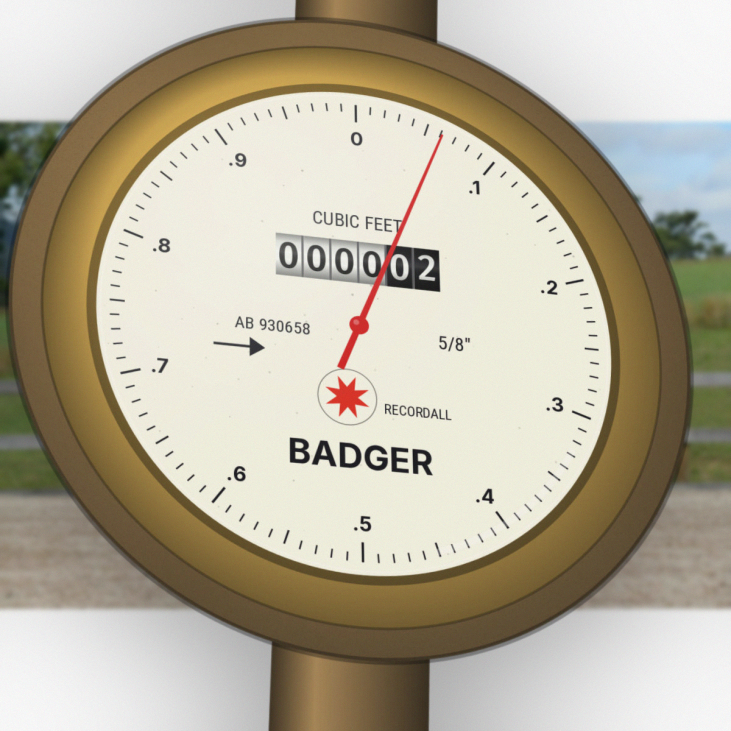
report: 2.06 (ft³)
